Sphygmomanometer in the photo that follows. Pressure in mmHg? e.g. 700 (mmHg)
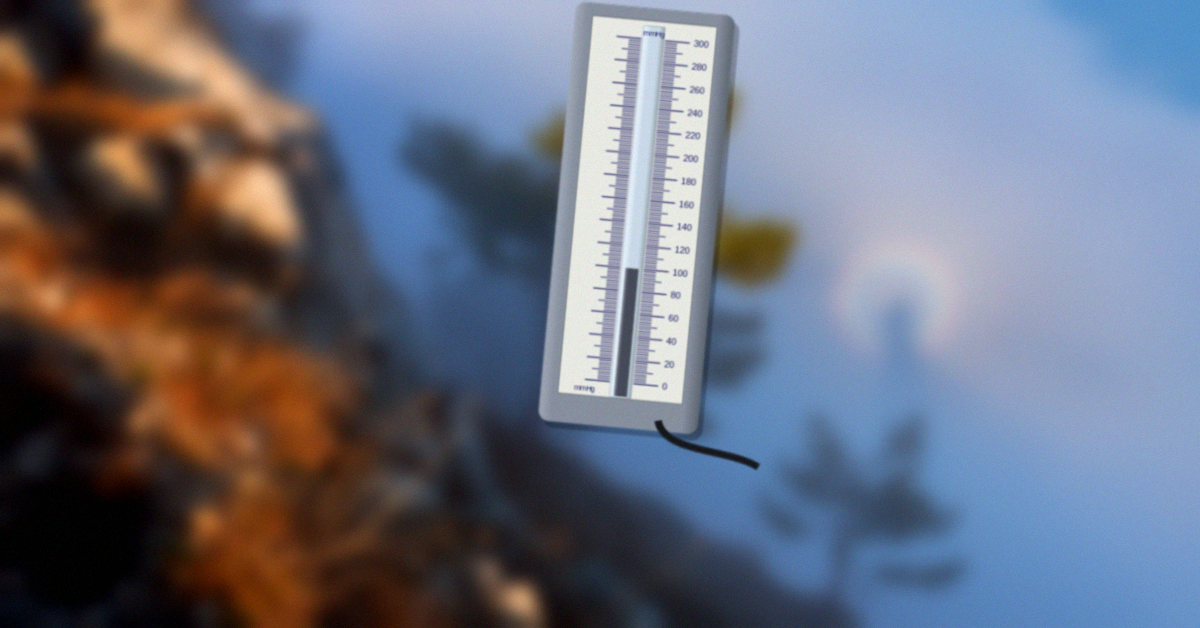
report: 100 (mmHg)
